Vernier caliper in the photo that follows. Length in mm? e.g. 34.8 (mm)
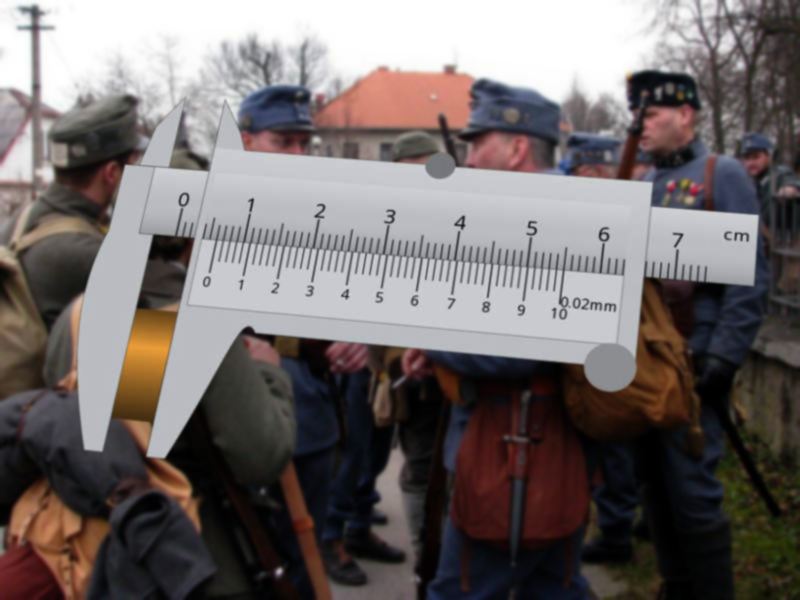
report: 6.0 (mm)
